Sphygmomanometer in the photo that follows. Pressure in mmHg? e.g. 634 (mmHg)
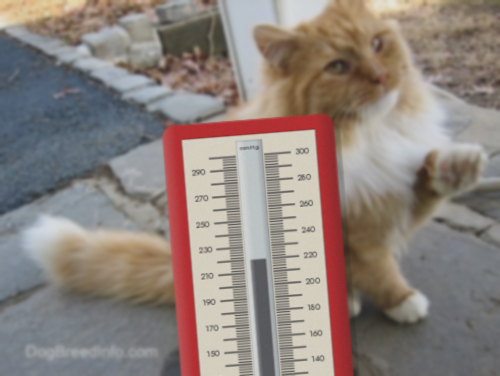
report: 220 (mmHg)
